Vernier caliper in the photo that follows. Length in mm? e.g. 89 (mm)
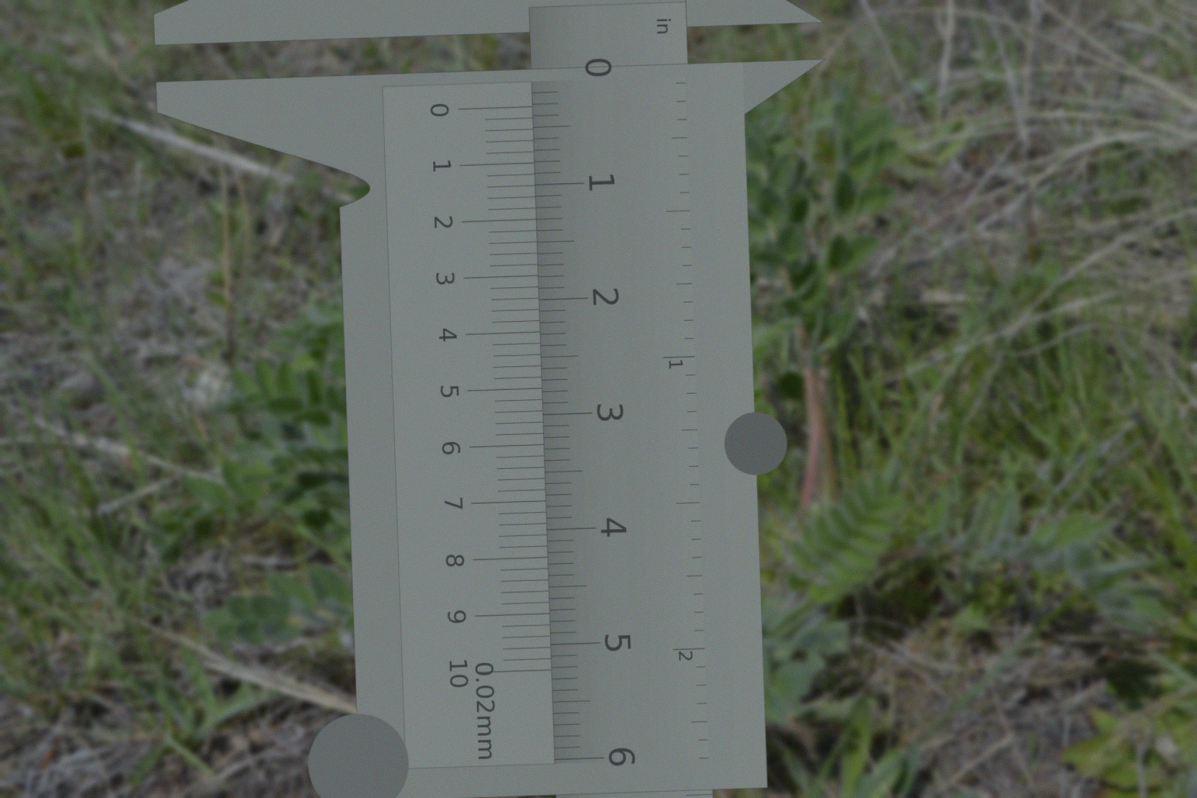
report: 3.2 (mm)
